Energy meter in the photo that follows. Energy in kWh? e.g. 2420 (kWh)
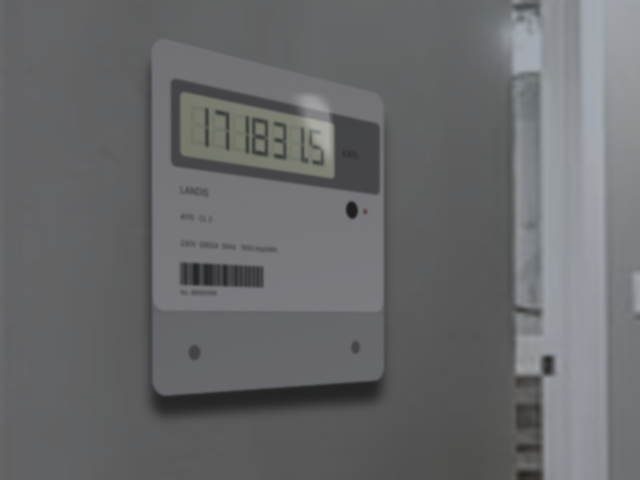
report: 171831.5 (kWh)
